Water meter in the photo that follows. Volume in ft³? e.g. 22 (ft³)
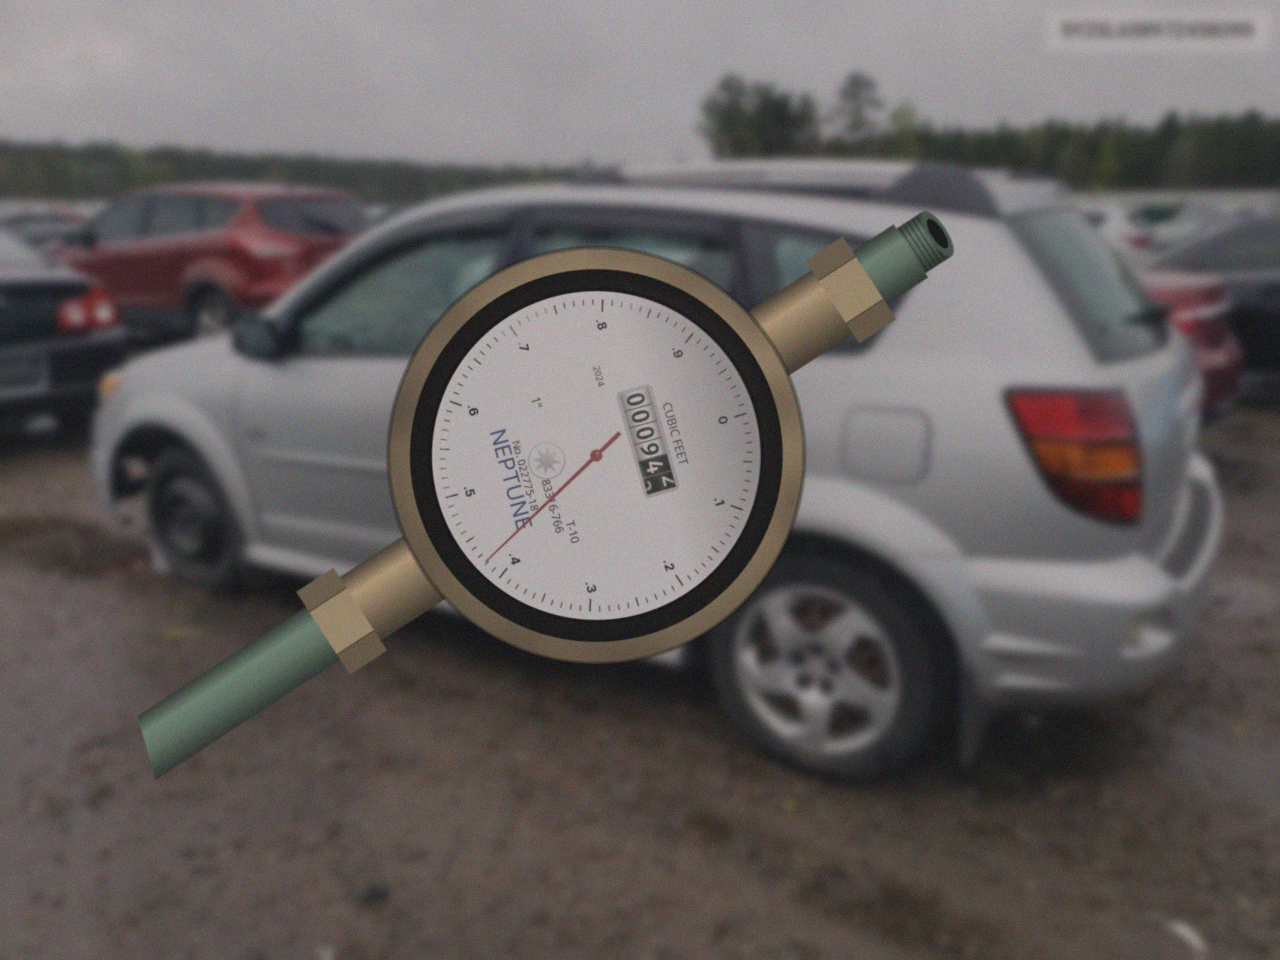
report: 942.42 (ft³)
